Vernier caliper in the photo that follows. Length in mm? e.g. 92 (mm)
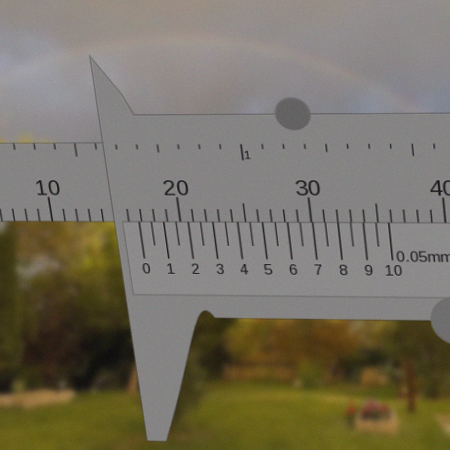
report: 16.8 (mm)
